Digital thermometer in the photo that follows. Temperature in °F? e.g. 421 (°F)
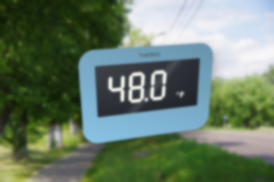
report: 48.0 (°F)
